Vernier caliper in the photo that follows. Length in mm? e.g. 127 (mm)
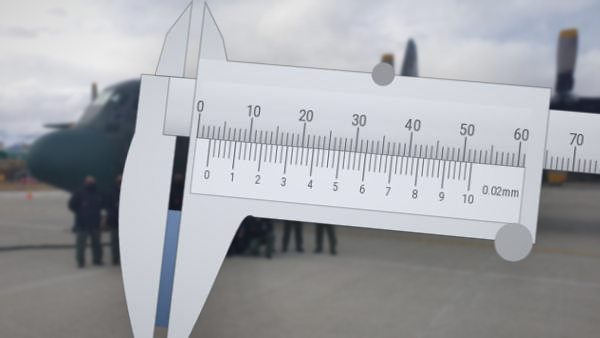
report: 2.5 (mm)
